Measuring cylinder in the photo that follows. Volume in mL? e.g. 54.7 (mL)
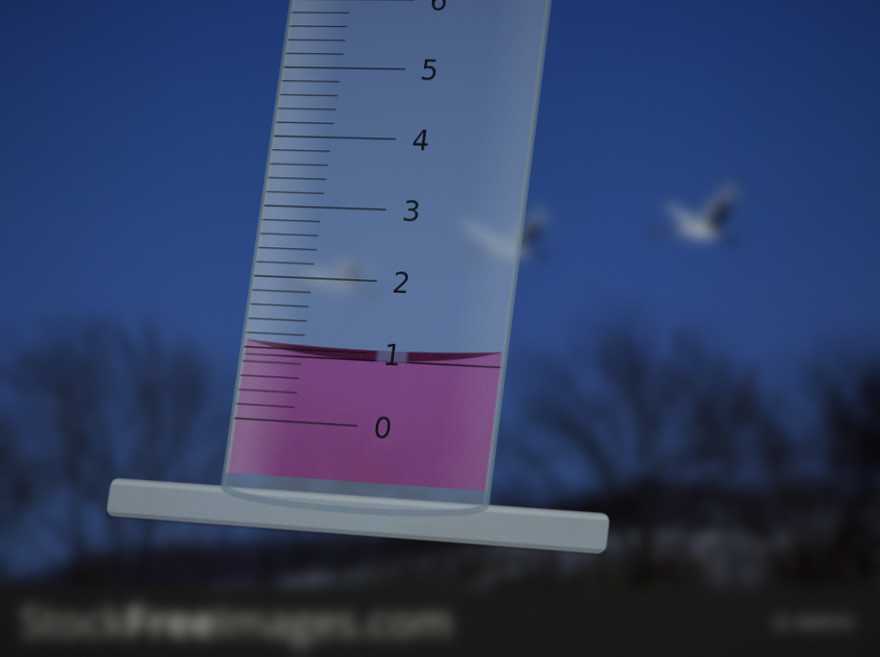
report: 0.9 (mL)
